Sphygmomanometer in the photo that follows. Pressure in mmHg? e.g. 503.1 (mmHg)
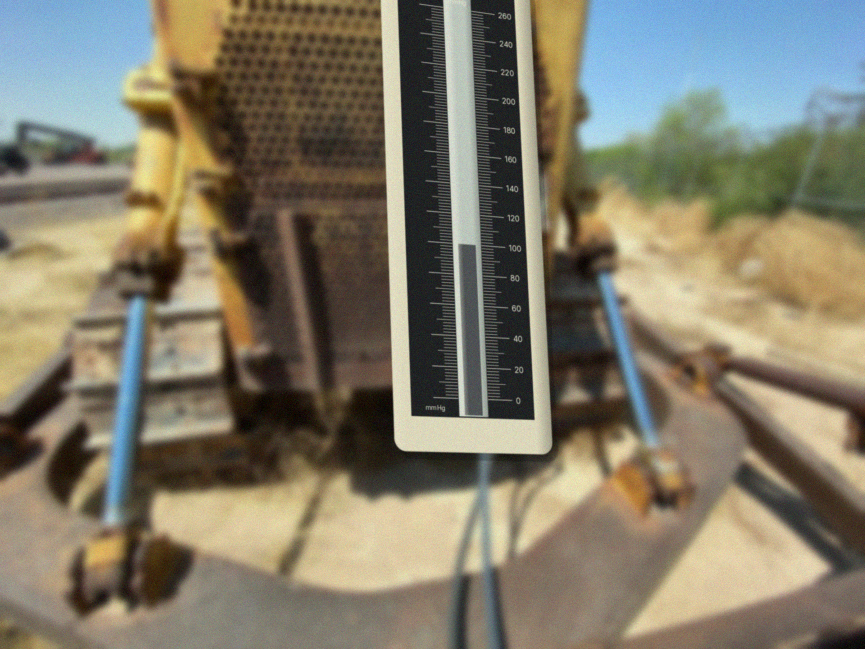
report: 100 (mmHg)
